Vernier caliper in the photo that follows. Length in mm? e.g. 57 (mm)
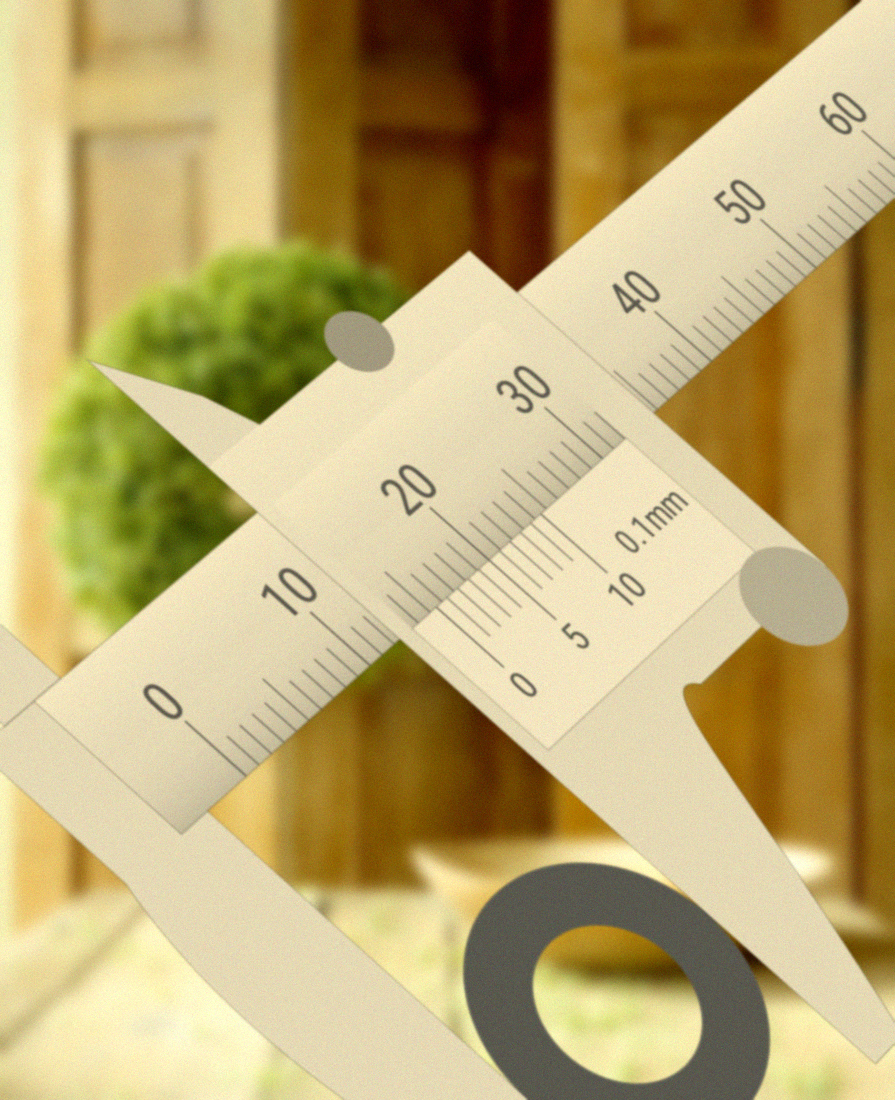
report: 15.5 (mm)
